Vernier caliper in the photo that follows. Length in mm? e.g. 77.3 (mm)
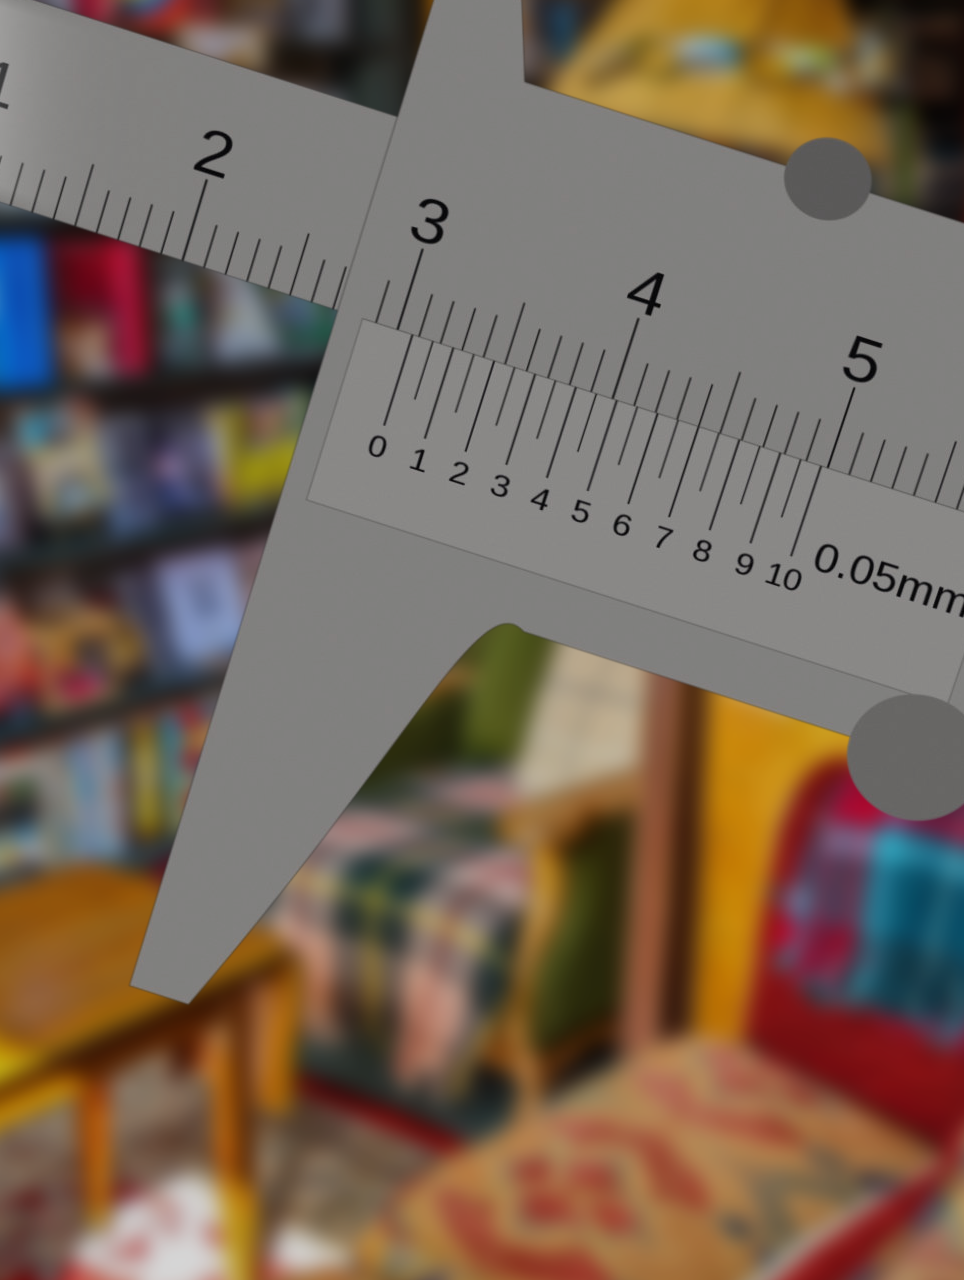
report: 30.7 (mm)
